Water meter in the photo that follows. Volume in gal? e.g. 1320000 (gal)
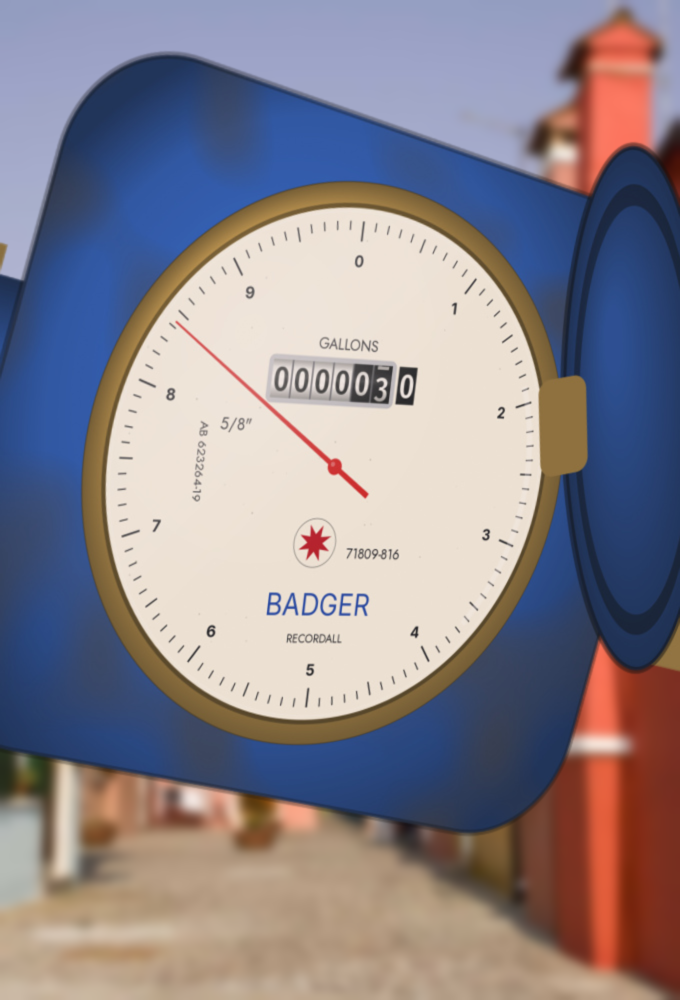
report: 28.4 (gal)
